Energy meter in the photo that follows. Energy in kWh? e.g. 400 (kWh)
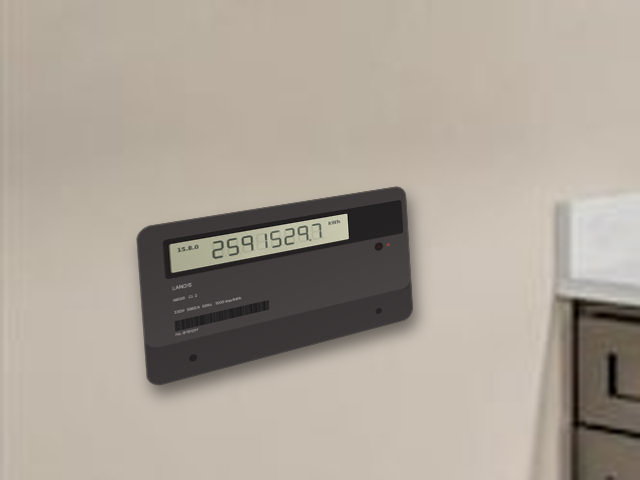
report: 2591529.7 (kWh)
